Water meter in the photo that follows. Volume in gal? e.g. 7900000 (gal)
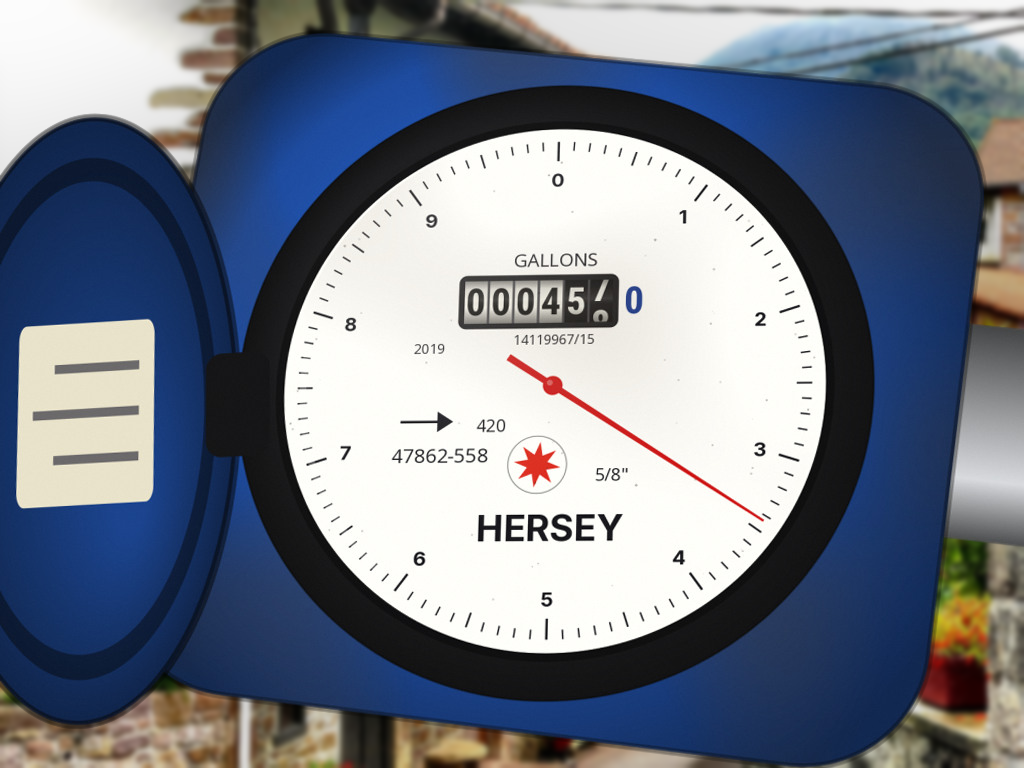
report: 4573.4 (gal)
